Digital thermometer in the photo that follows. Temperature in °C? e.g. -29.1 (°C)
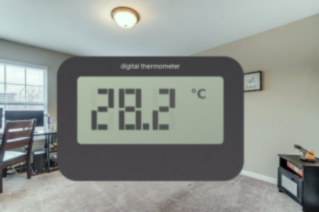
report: 28.2 (°C)
